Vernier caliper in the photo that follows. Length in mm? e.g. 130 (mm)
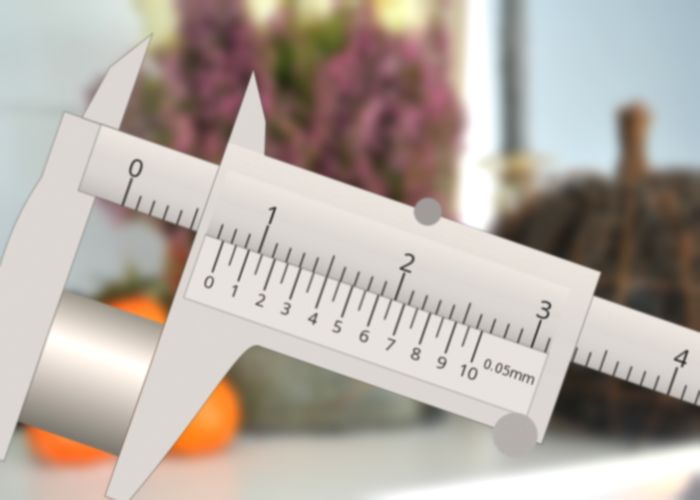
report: 7.4 (mm)
